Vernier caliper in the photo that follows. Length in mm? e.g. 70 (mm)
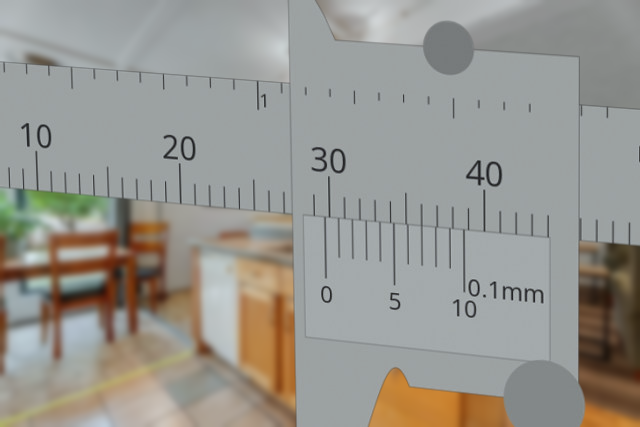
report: 29.7 (mm)
